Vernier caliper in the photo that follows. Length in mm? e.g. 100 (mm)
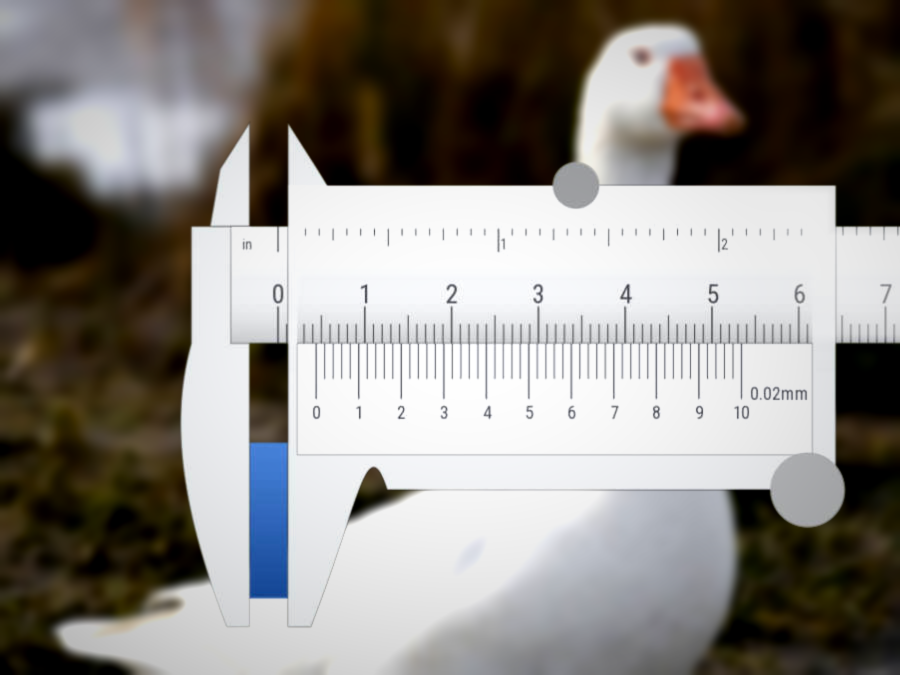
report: 4.4 (mm)
